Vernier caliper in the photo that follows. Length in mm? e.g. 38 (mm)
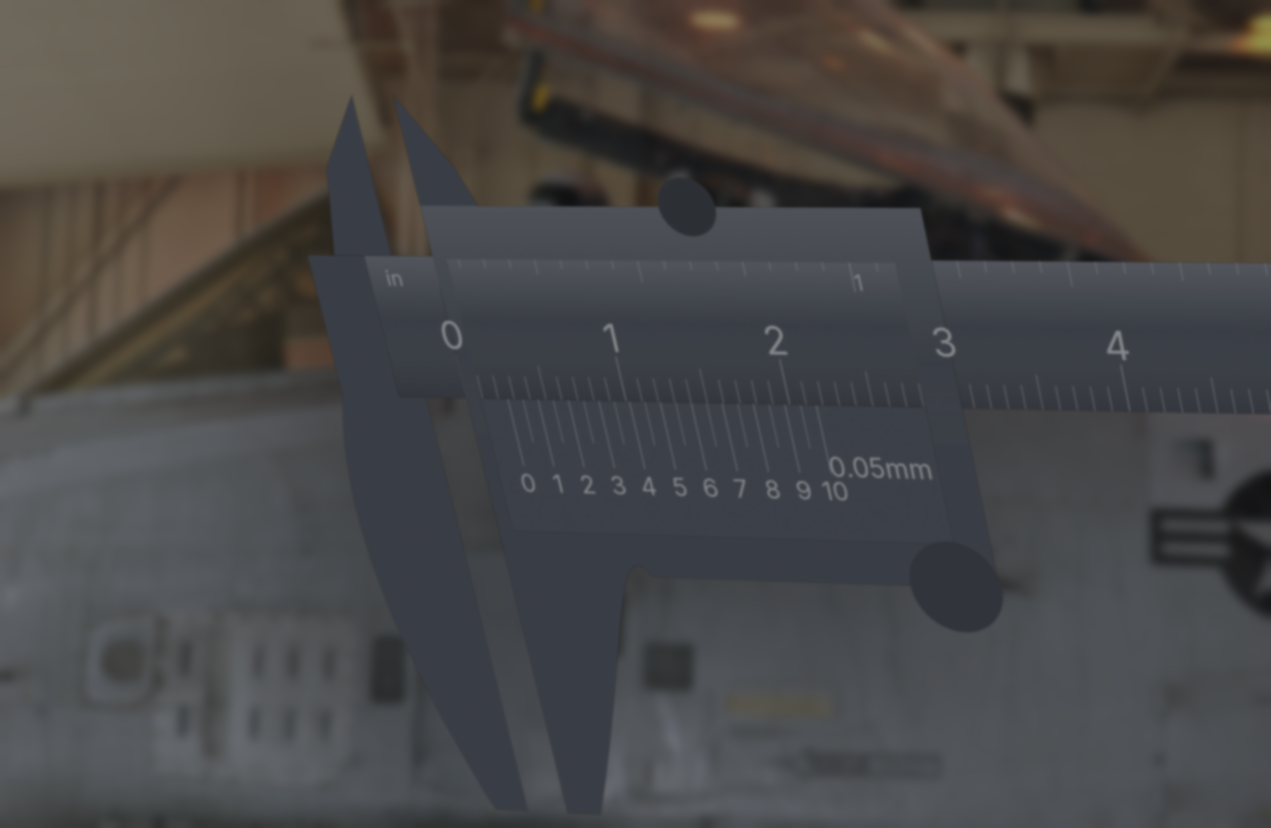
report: 2.6 (mm)
